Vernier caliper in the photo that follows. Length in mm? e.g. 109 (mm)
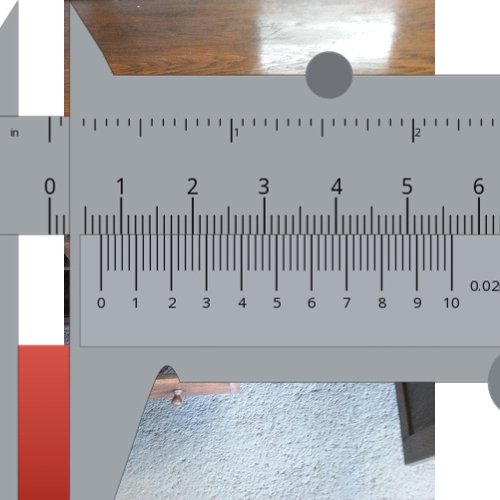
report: 7.2 (mm)
